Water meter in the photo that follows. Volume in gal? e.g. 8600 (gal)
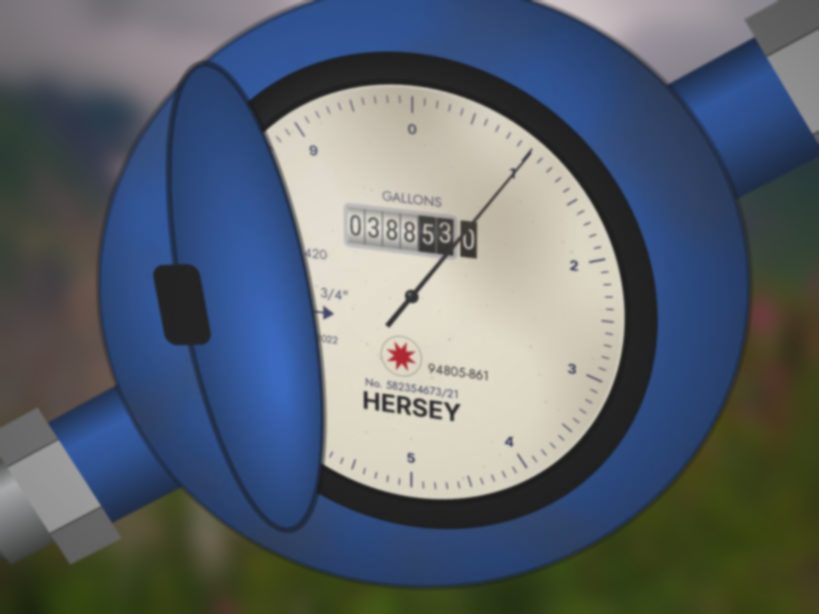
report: 388531.0 (gal)
